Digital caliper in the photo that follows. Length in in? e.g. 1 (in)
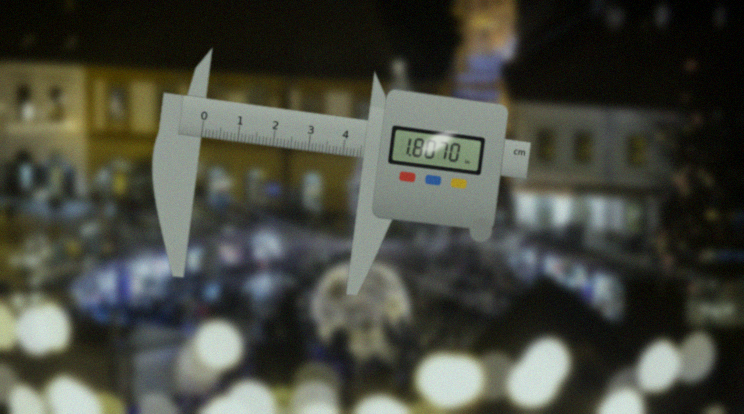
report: 1.8070 (in)
